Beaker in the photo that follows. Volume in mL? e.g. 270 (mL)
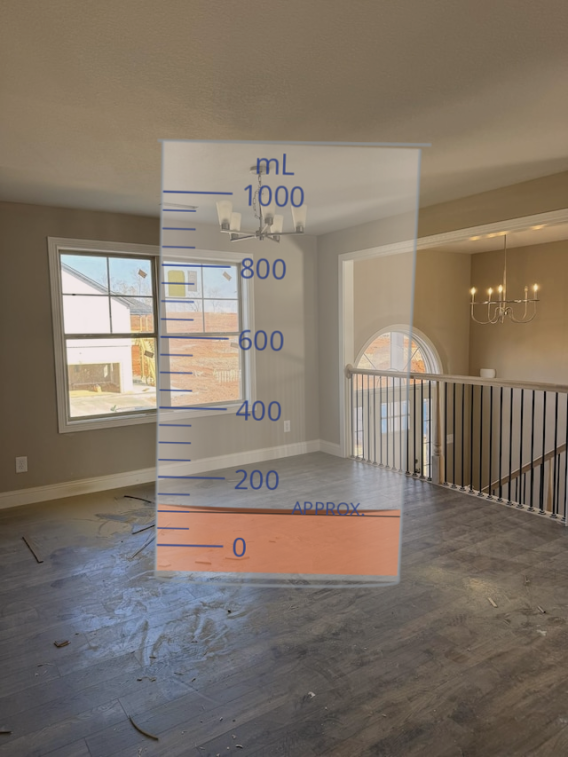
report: 100 (mL)
